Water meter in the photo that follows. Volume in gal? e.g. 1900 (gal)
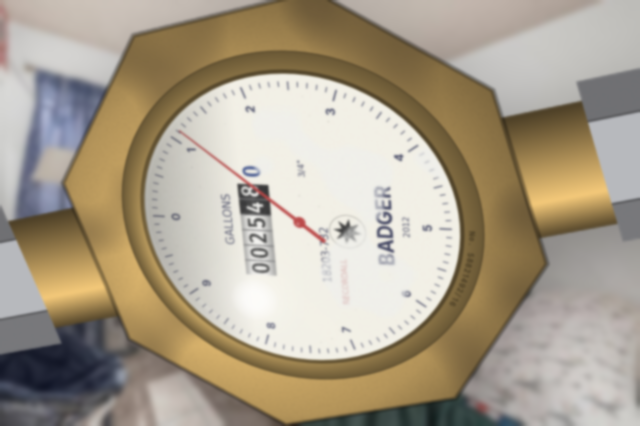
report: 25481.1 (gal)
